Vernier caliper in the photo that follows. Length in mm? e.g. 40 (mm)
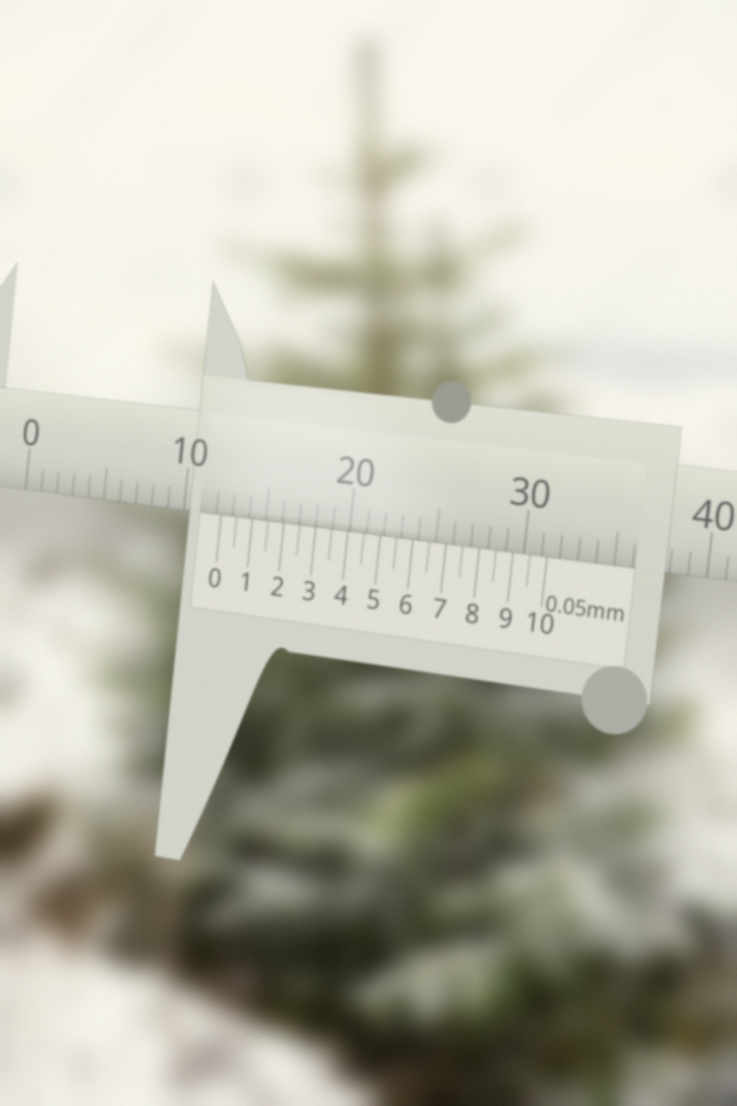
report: 12.3 (mm)
